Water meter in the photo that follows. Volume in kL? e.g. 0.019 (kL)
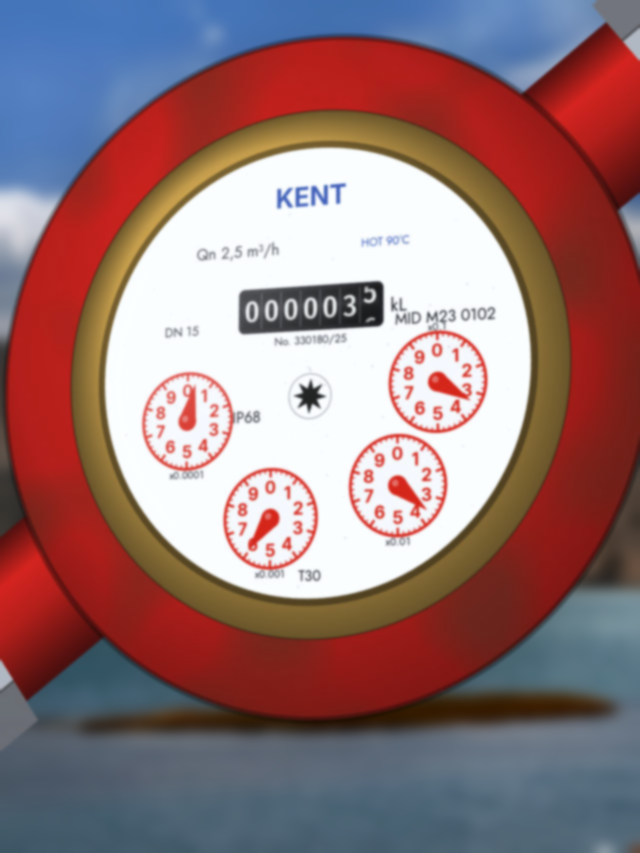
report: 35.3360 (kL)
